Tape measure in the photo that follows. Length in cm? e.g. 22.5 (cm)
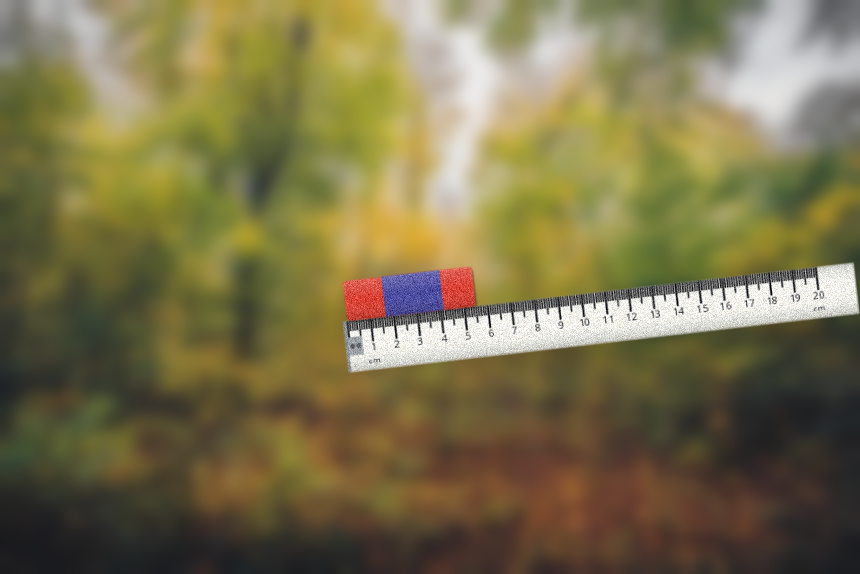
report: 5.5 (cm)
